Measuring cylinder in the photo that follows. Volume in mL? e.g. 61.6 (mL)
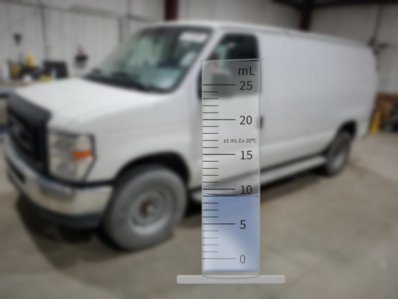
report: 9 (mL)
